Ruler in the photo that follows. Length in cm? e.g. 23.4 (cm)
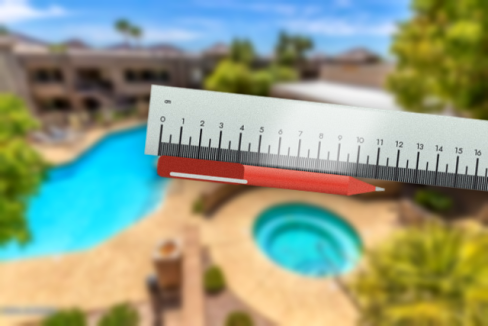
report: 11.5 (cm)
